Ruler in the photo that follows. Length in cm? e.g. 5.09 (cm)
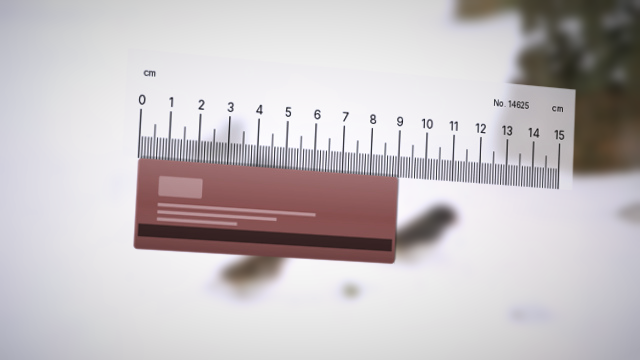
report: 9 (cm)
